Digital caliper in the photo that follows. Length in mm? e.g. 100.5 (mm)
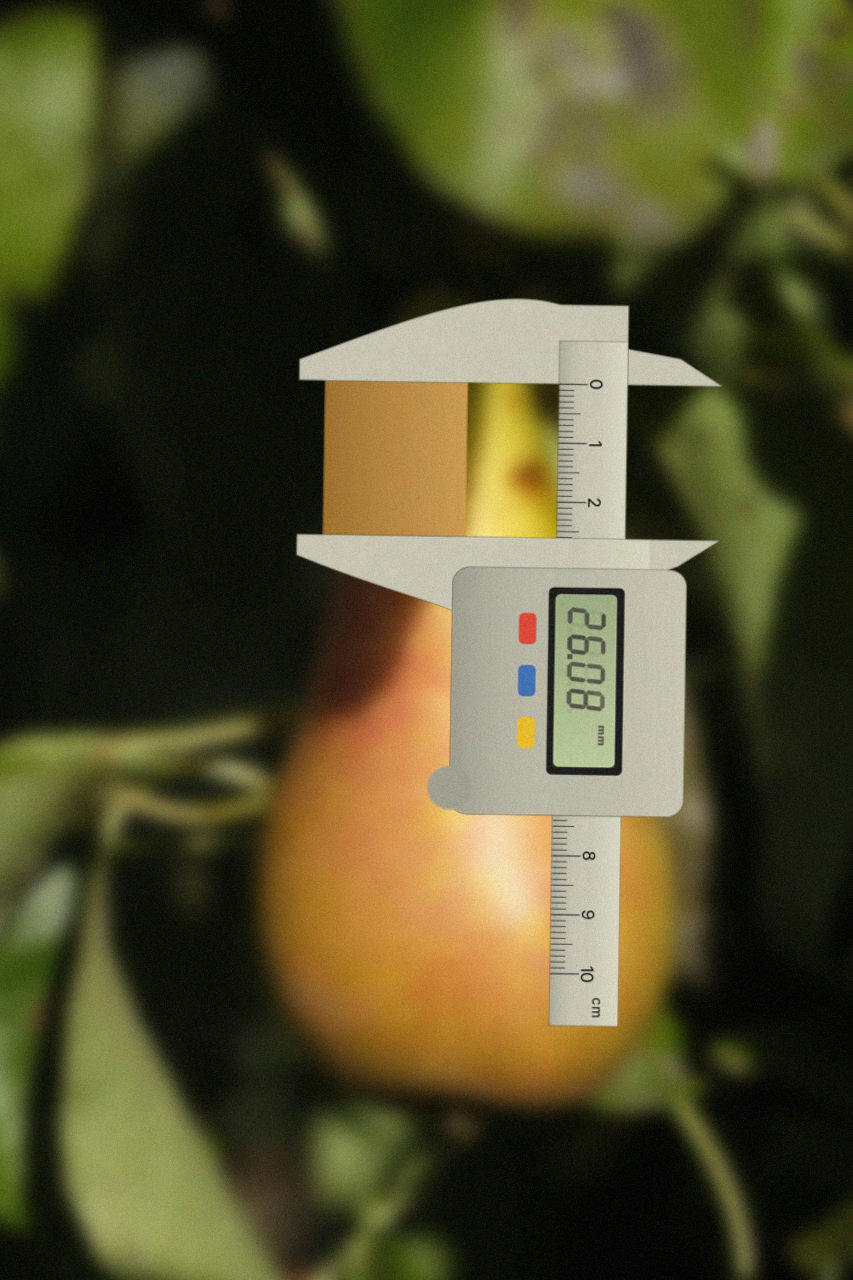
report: 26.08 (mm)
